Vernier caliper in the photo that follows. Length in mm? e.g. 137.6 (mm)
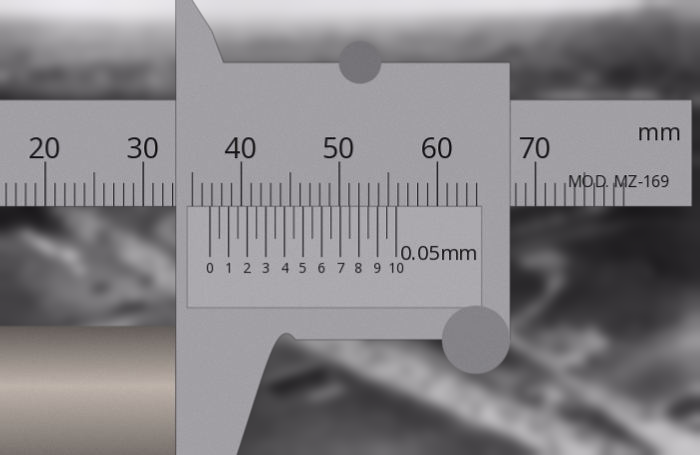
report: 36.8 (mm)
